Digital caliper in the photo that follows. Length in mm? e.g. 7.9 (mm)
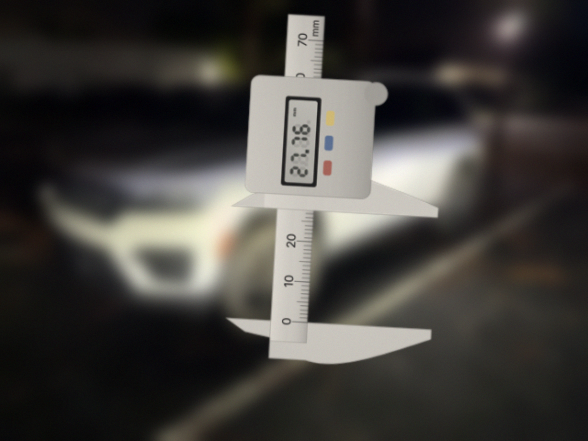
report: 27.76 (mm)
